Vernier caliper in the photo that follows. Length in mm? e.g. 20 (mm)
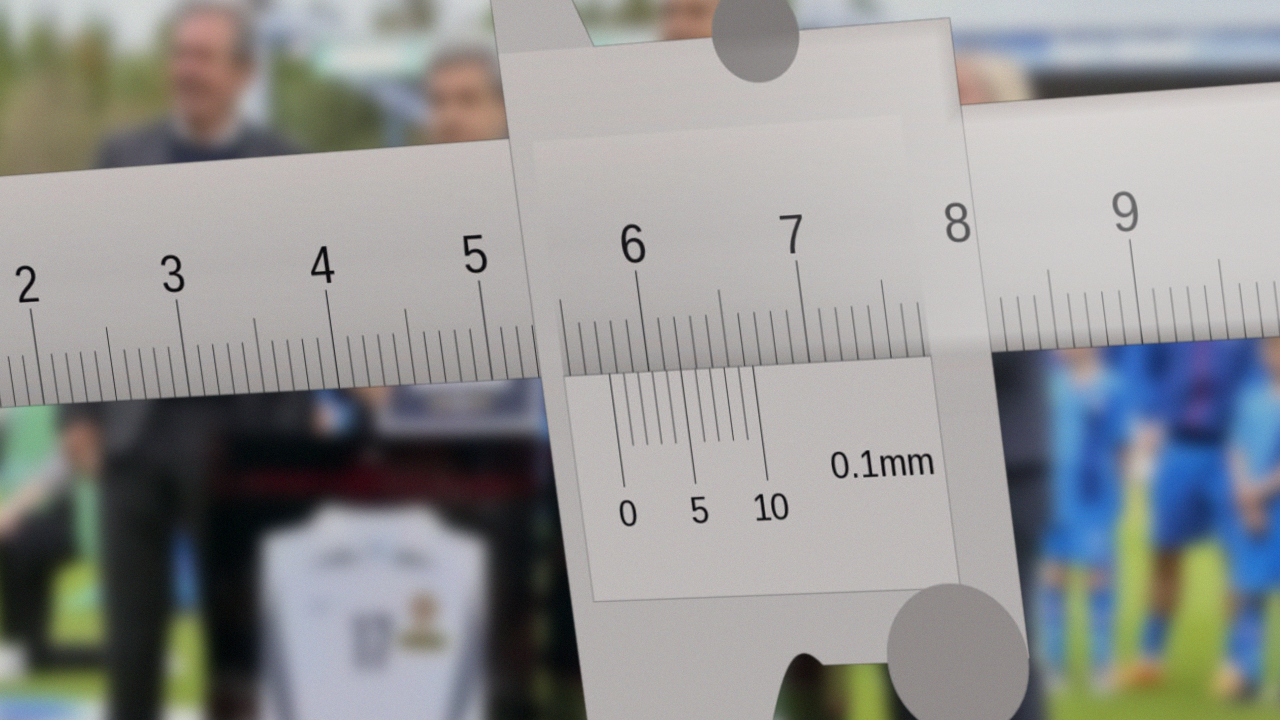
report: 57.5 (mm)
